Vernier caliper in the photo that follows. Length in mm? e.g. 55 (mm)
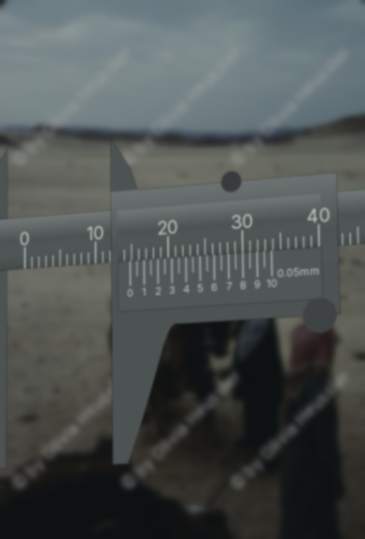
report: 14.8 (mm)
